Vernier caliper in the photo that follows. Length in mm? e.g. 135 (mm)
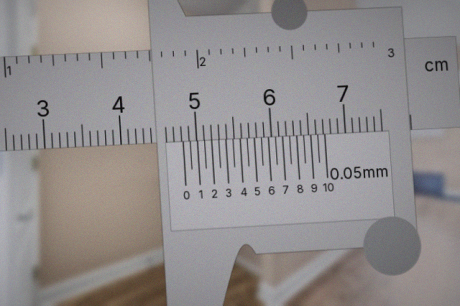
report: 48.2 (mm)
